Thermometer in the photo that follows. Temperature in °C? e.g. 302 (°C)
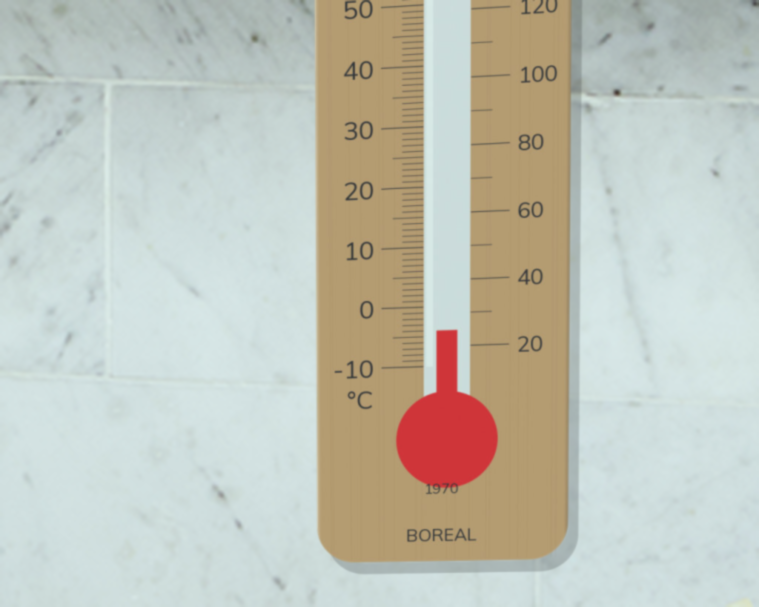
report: -4 (°C)
